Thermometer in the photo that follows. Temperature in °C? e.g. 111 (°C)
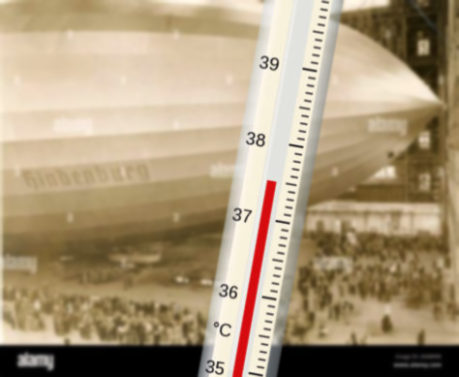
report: 37.5 (°C)
